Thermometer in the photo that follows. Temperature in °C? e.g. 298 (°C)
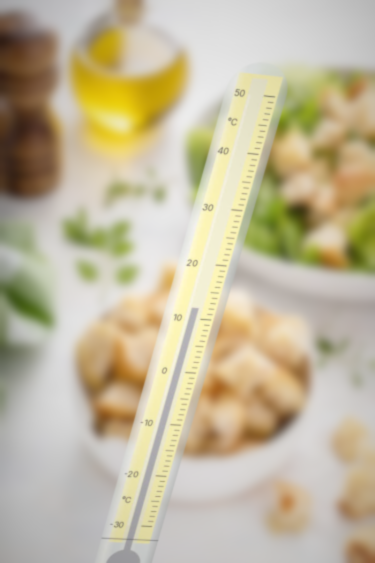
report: 12 (°C)
